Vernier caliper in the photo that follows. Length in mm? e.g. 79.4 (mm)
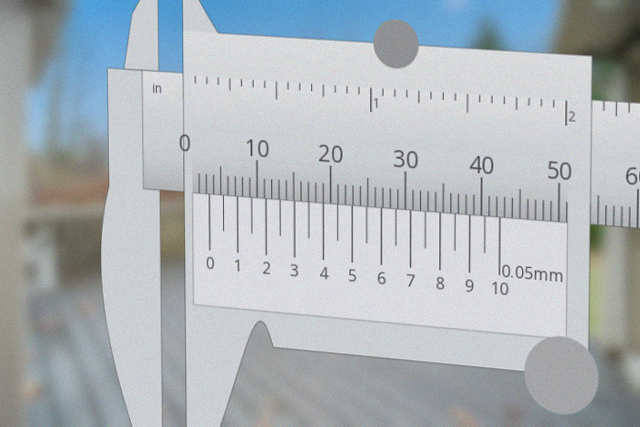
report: 3.4 (mm)
